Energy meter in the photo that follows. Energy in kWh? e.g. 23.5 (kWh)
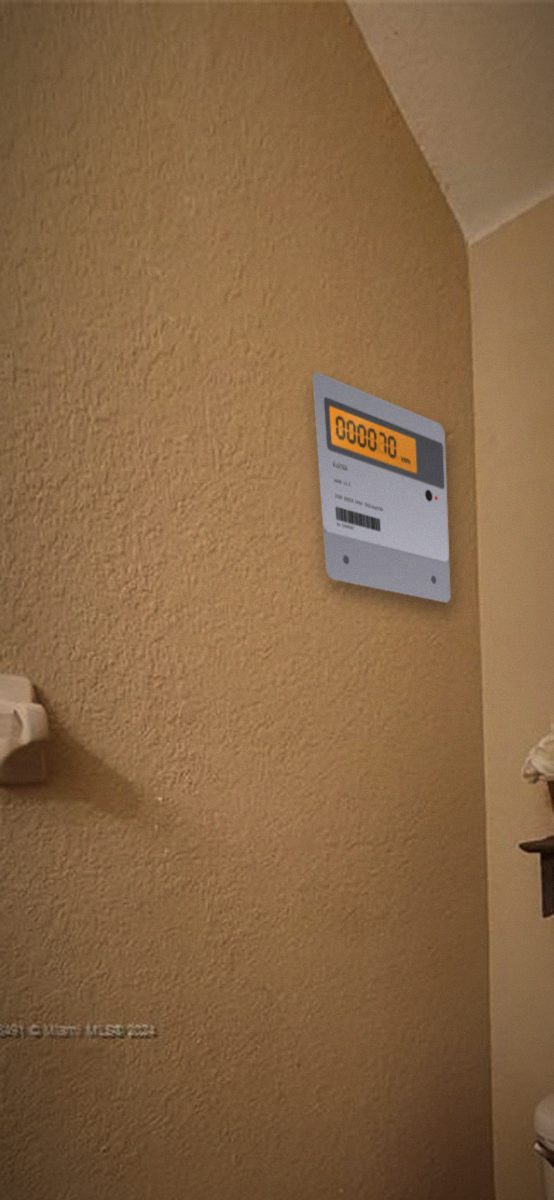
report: 70 (kWh)
